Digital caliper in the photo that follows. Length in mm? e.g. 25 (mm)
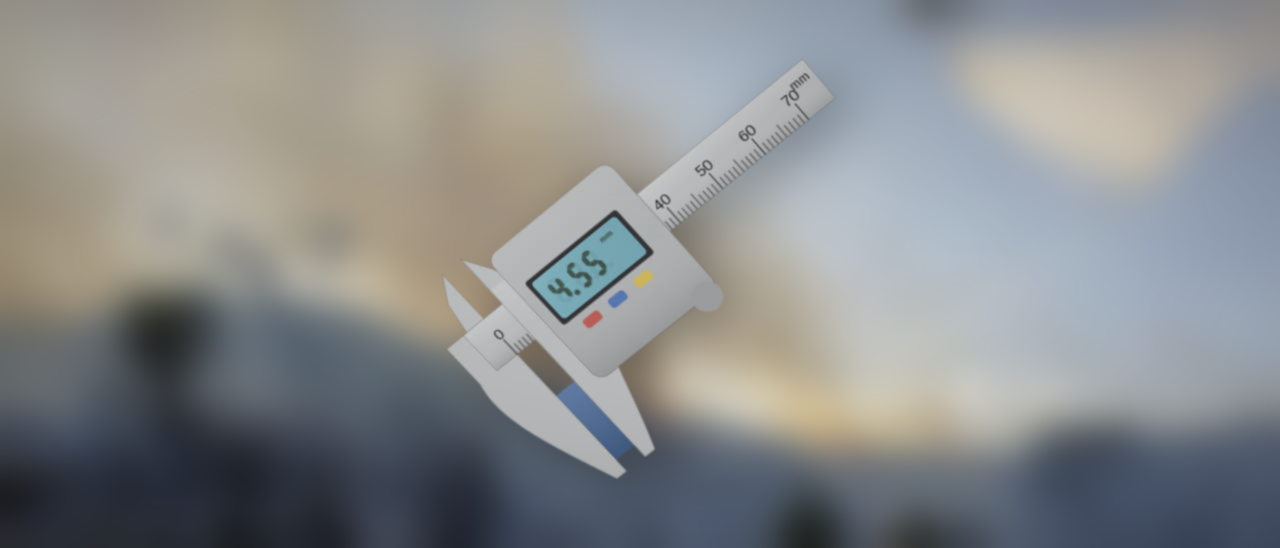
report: 4.55 (mm)
